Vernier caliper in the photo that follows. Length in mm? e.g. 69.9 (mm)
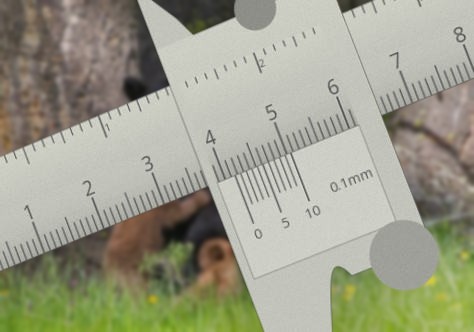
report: 41.6 (mm)
